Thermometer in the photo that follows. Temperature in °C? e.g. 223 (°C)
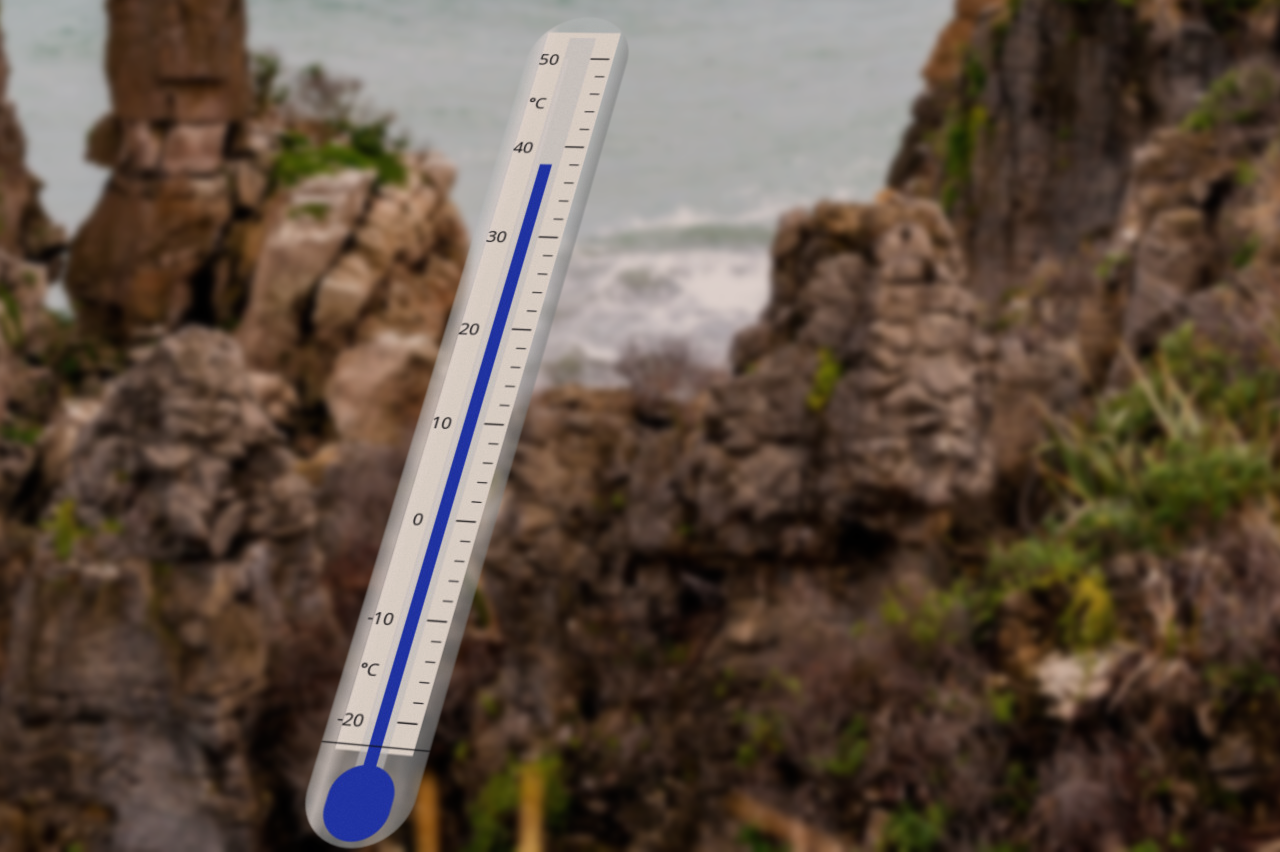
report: 38 (°C)
